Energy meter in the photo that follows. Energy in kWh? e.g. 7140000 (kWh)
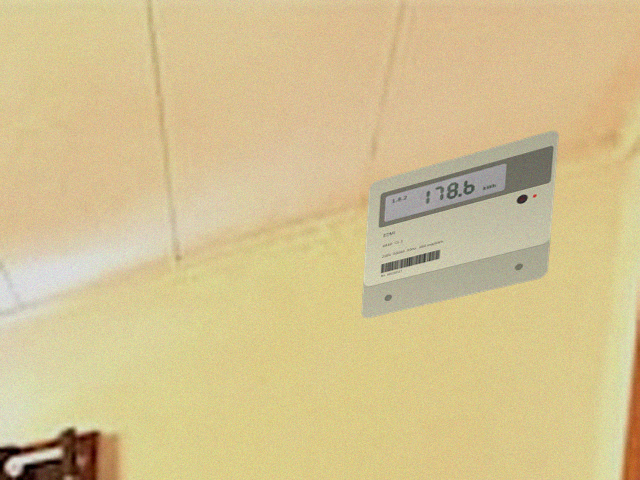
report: 178.6 (kWh)
